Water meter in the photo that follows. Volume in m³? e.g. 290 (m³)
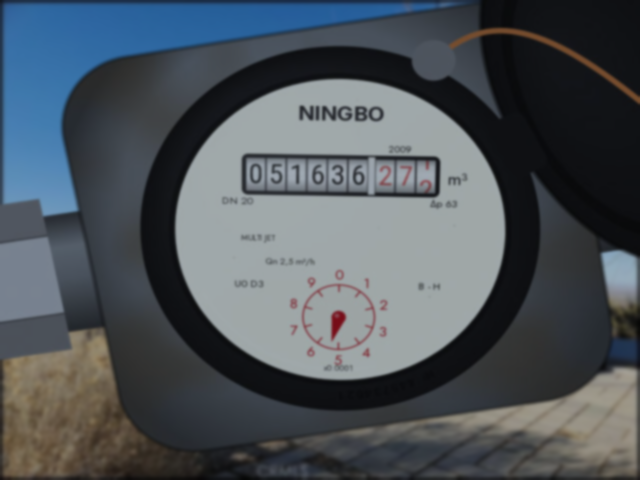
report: 51636.2715 (m³)
